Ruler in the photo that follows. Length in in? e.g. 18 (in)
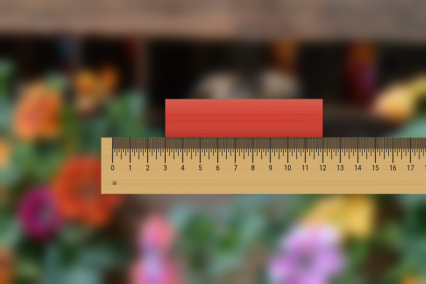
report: 9 (in)
